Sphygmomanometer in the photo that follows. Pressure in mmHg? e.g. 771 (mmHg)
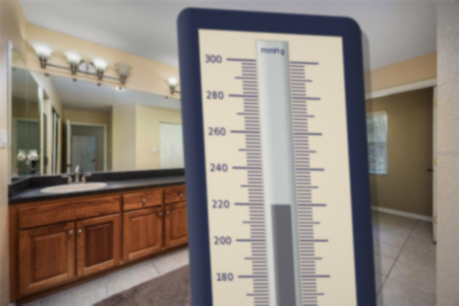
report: 220 (mmHg)
